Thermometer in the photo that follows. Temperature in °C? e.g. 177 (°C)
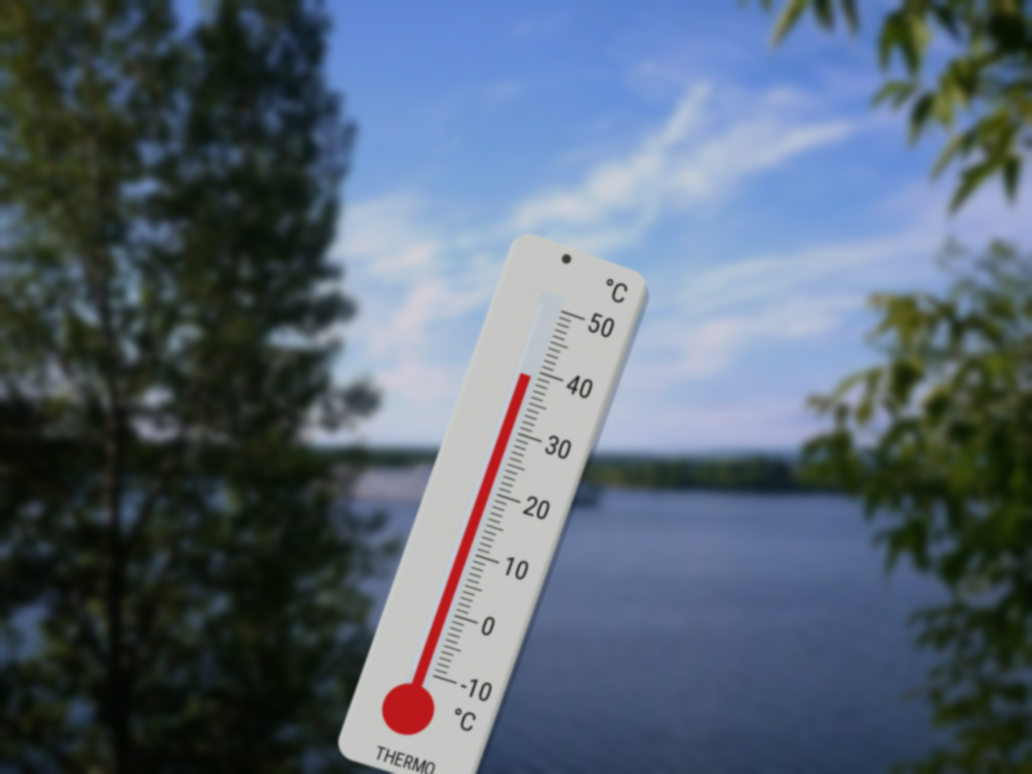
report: 39 (°C)
